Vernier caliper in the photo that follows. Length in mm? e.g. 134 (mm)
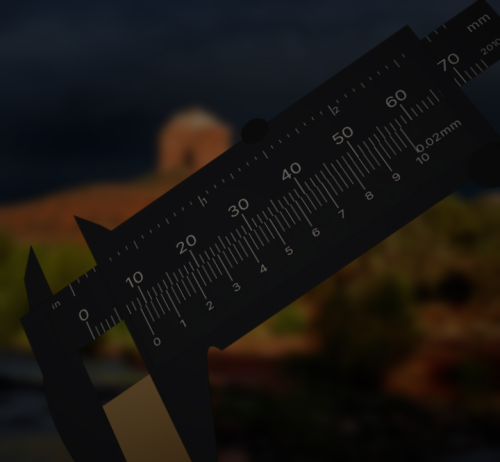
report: 8.8 (mm)
